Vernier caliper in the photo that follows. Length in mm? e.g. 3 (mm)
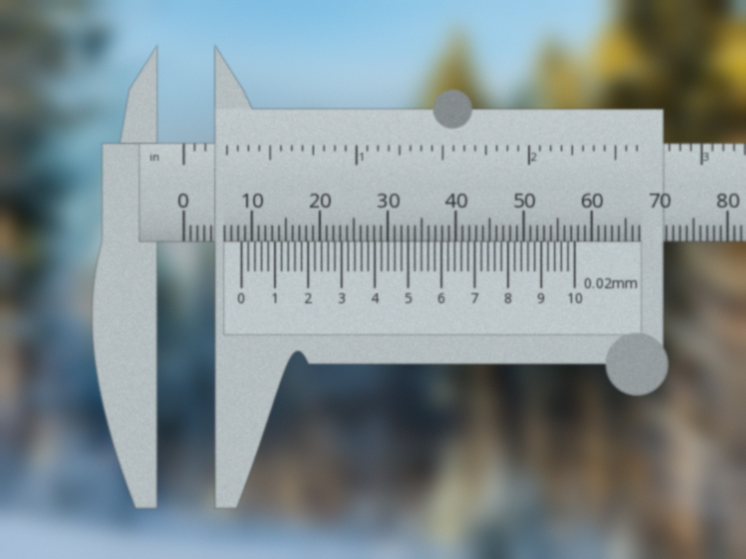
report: 8.5 (mm)
